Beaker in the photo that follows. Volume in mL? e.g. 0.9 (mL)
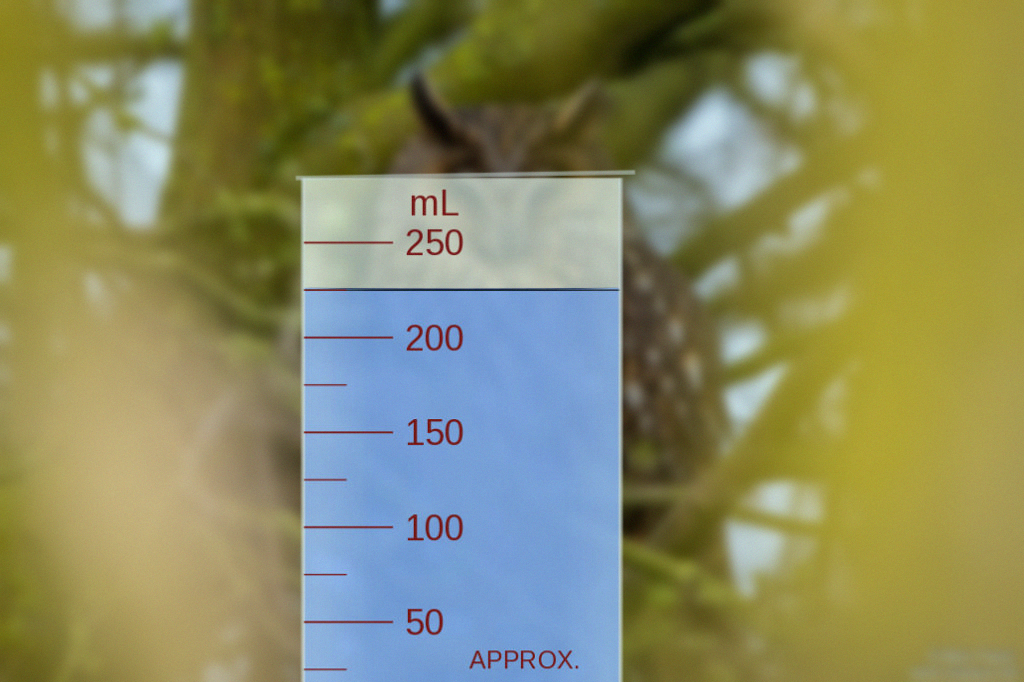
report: 225 (mL)
